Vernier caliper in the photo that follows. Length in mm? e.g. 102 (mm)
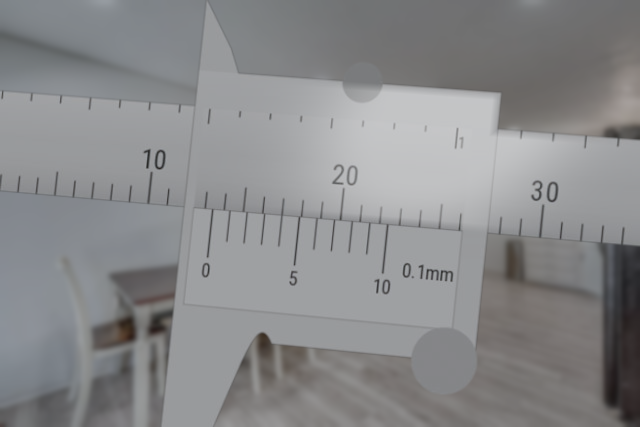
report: 13.4 (mm)
